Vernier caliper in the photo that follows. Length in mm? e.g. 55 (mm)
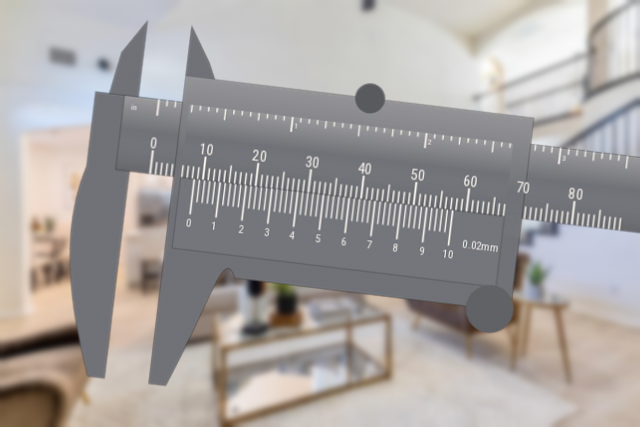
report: 8.4 (mm)
